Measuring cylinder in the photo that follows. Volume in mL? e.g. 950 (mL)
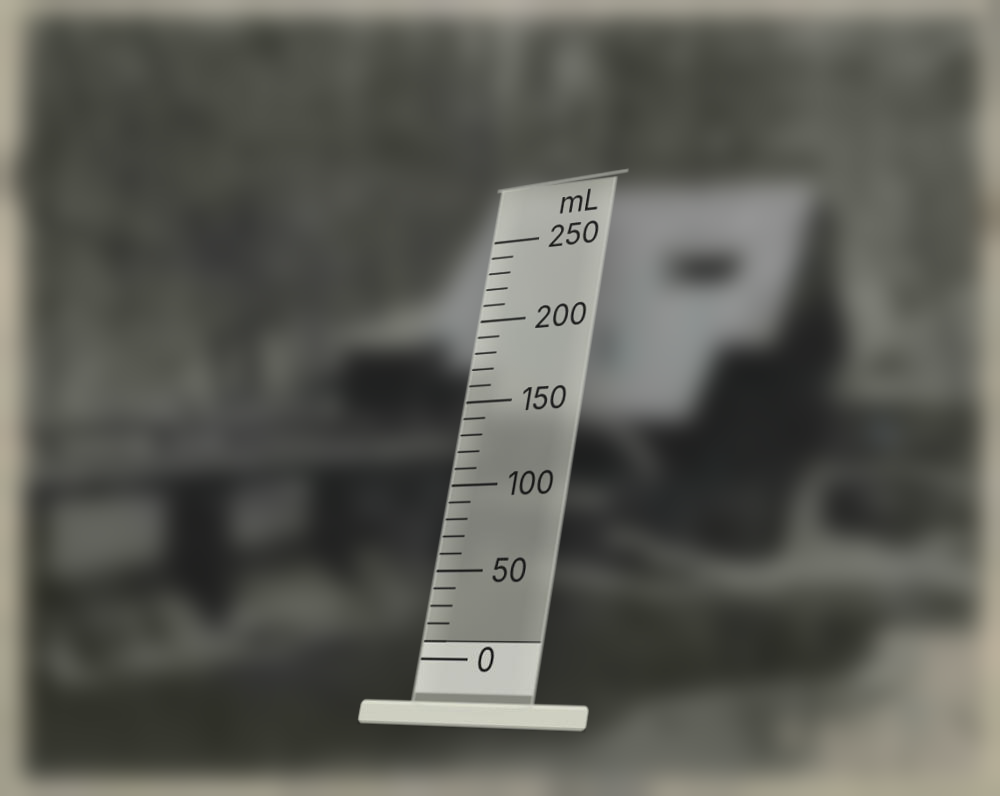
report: 10 (mL)
